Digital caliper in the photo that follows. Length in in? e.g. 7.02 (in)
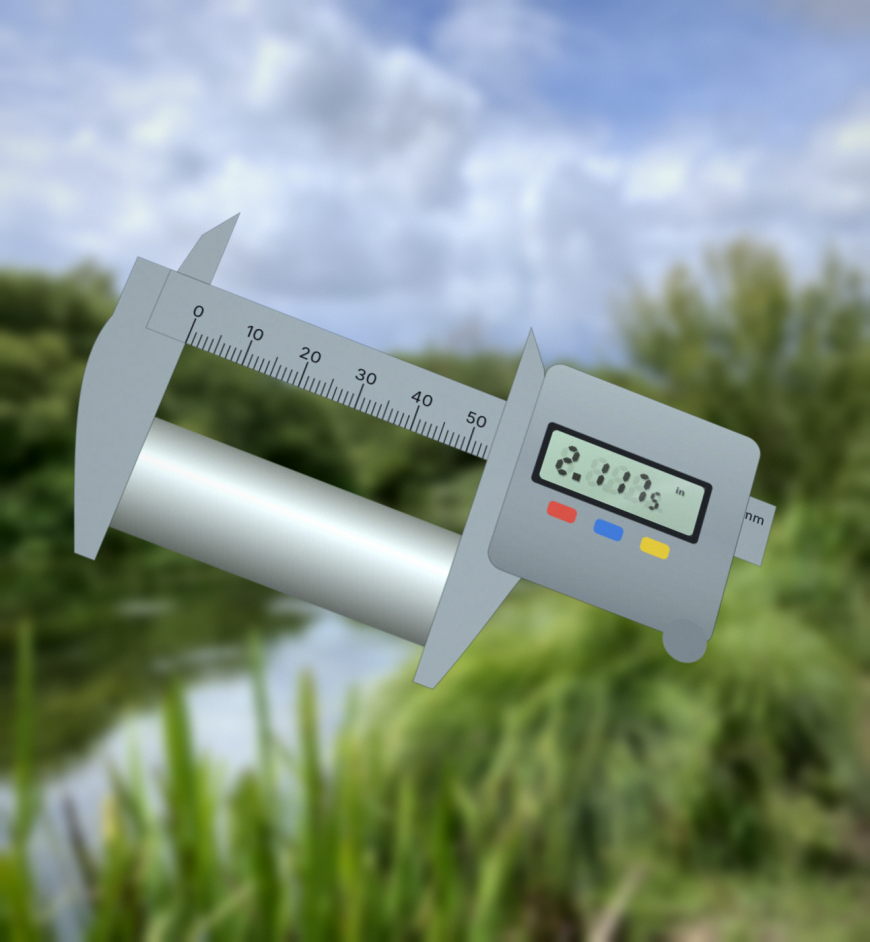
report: 2.1175 (in)
